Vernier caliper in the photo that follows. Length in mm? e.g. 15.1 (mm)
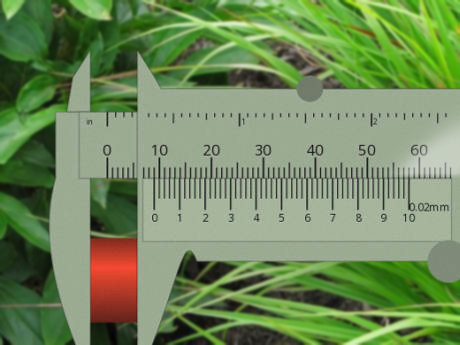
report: 9.0 (mm)
